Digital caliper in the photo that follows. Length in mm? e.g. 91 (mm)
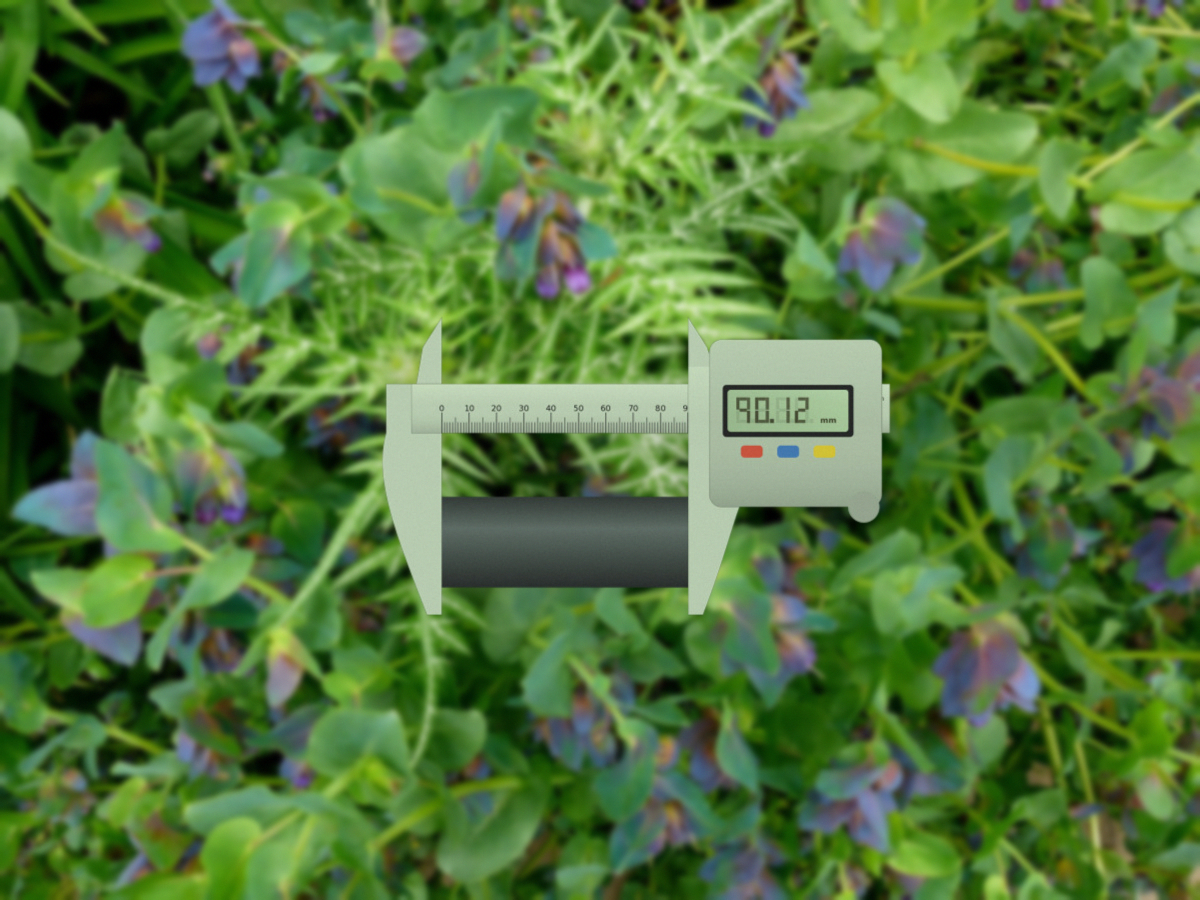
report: 90.12 (mm)
